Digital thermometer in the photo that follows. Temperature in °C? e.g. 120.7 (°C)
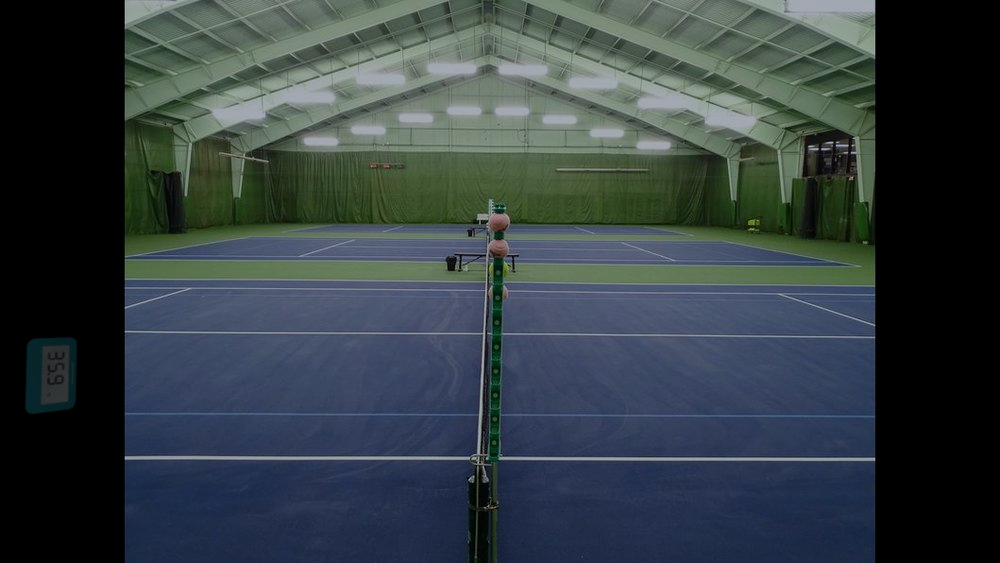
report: 35.9 (°C)
